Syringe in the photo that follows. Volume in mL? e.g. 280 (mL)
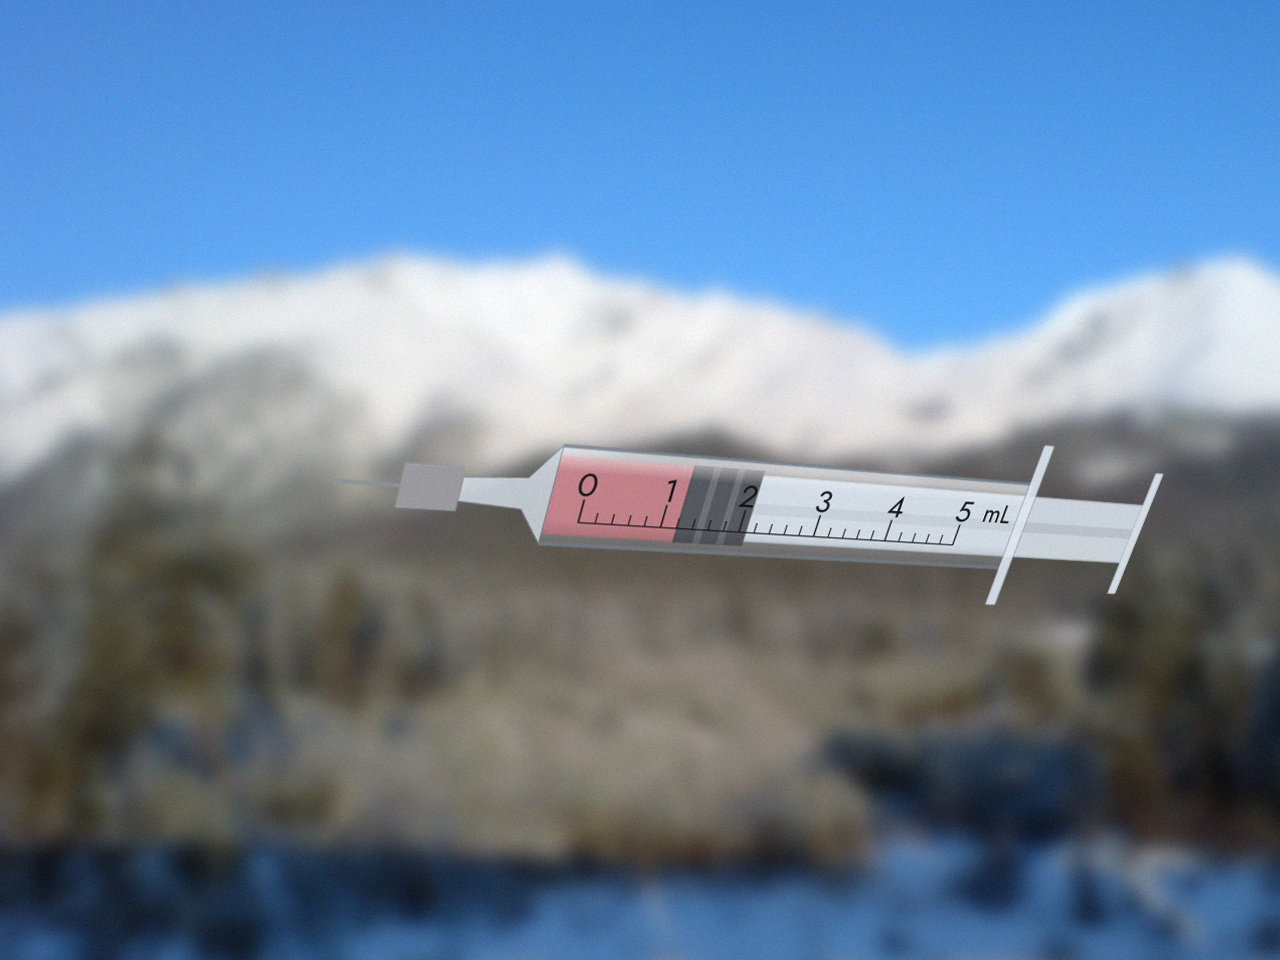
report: 1.2 (mL)
